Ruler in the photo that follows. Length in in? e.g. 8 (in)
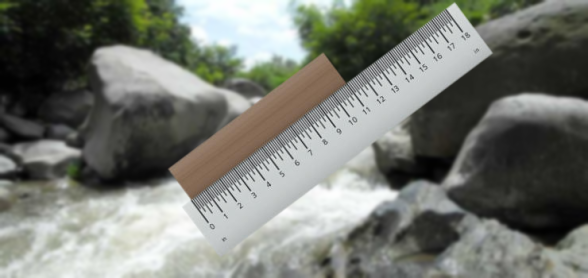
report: 11 (in)
